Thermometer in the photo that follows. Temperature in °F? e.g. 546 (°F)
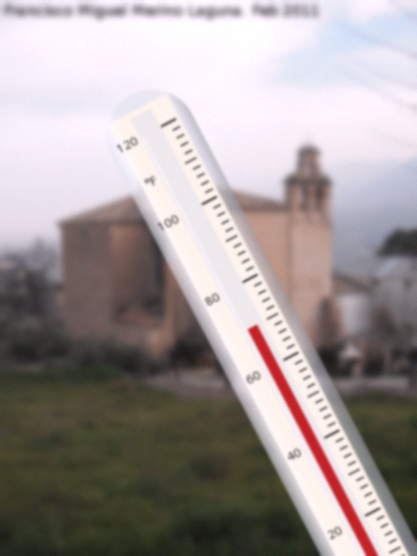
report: 70 (°F)
